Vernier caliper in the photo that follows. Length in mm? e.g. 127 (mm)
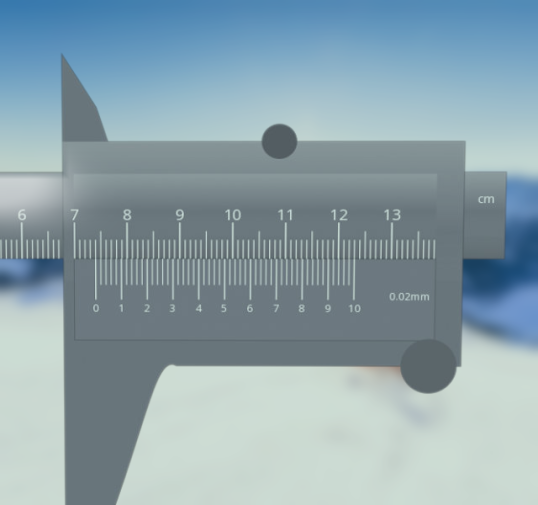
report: 74.0 (mm)
